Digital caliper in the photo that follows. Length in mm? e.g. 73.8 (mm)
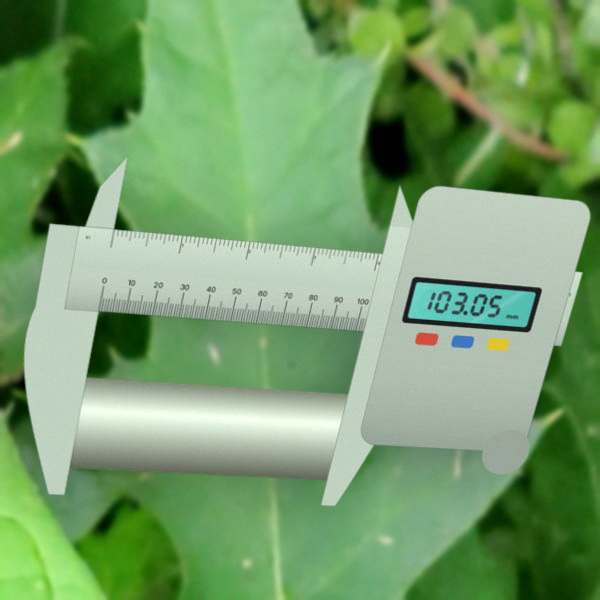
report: 103.05 (mm)
